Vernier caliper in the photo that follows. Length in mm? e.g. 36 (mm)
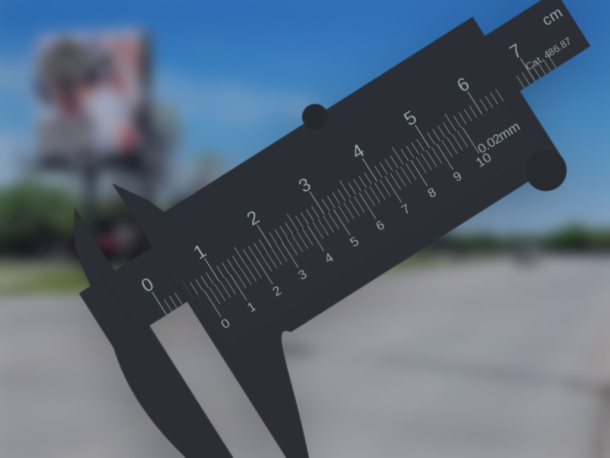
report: 7.2 (mm)
